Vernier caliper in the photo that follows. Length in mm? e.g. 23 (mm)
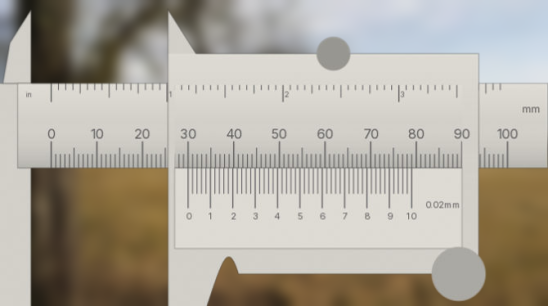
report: 30.0 (mm)
